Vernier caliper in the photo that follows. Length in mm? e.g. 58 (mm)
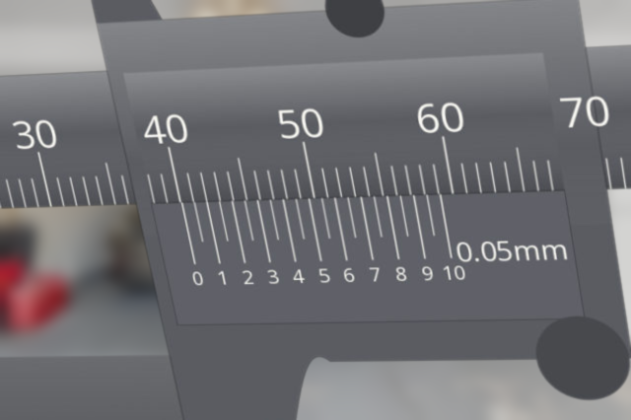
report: 40.1 (mm)
